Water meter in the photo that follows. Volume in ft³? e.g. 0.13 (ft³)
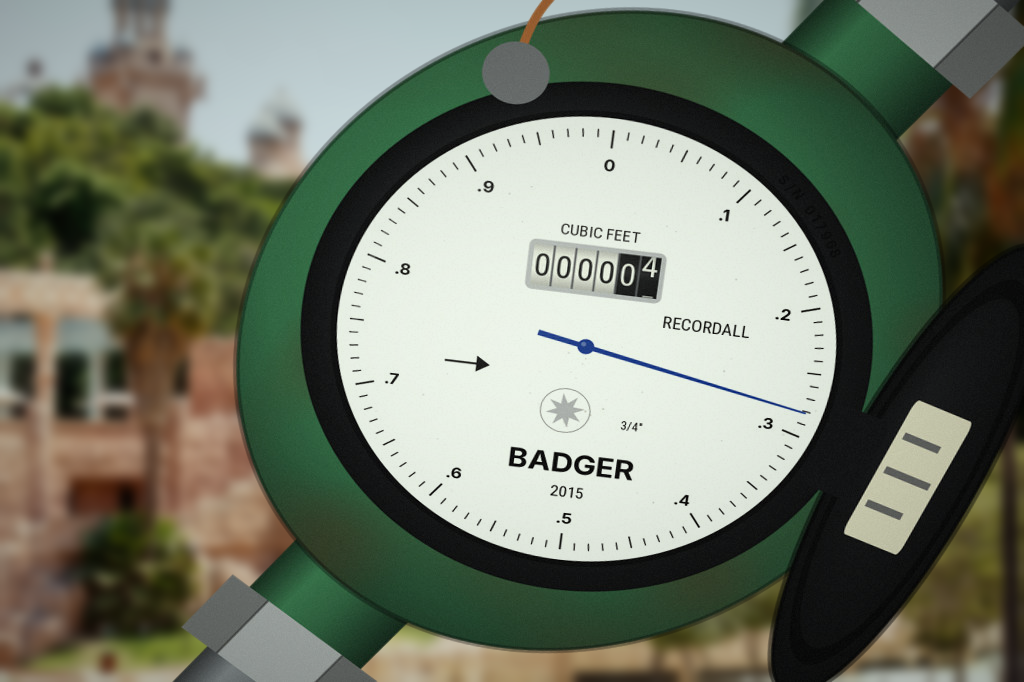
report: 4.28 (ft³)
